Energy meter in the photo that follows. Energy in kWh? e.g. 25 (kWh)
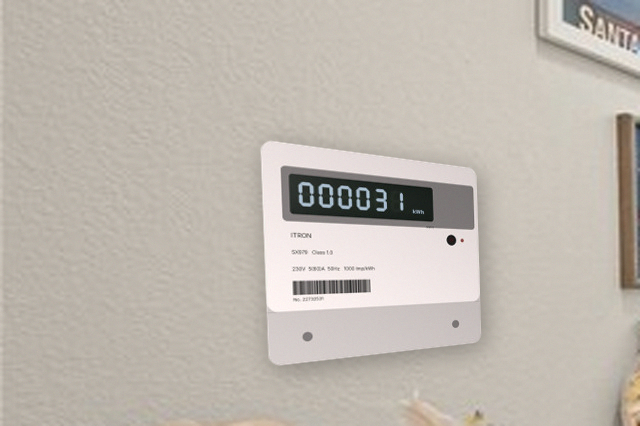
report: 31 (kWh)
